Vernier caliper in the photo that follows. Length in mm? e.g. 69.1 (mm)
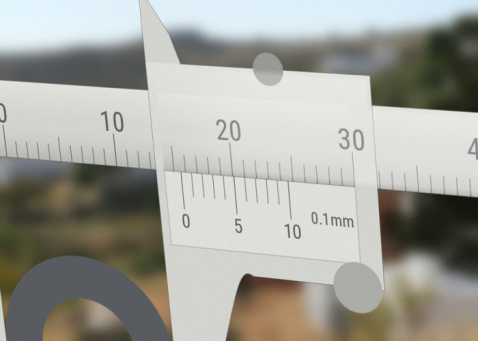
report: 15.6 (mm)
